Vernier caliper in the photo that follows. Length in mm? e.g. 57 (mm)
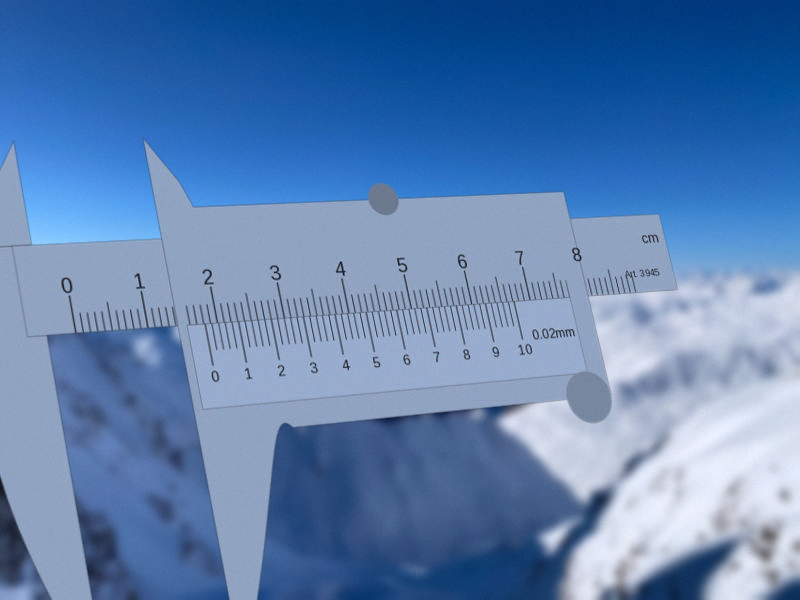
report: 18.2 (mm)
